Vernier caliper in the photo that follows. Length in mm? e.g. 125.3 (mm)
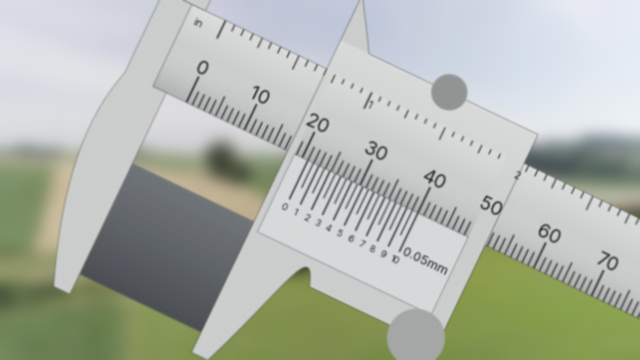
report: 21.0 (mm)
